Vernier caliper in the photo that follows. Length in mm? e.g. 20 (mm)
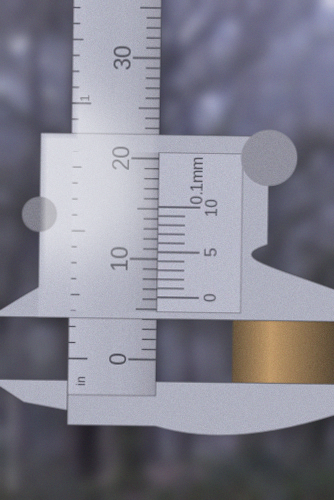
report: 6.2 (mm)
